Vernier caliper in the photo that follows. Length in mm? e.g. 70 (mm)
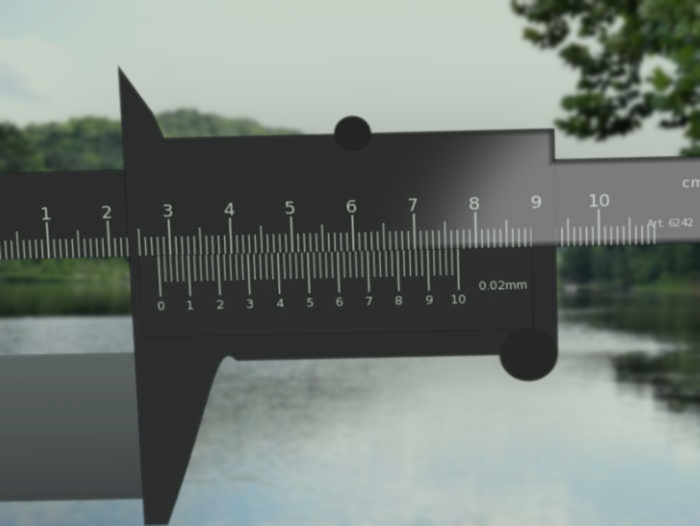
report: 28.0 (mm)
